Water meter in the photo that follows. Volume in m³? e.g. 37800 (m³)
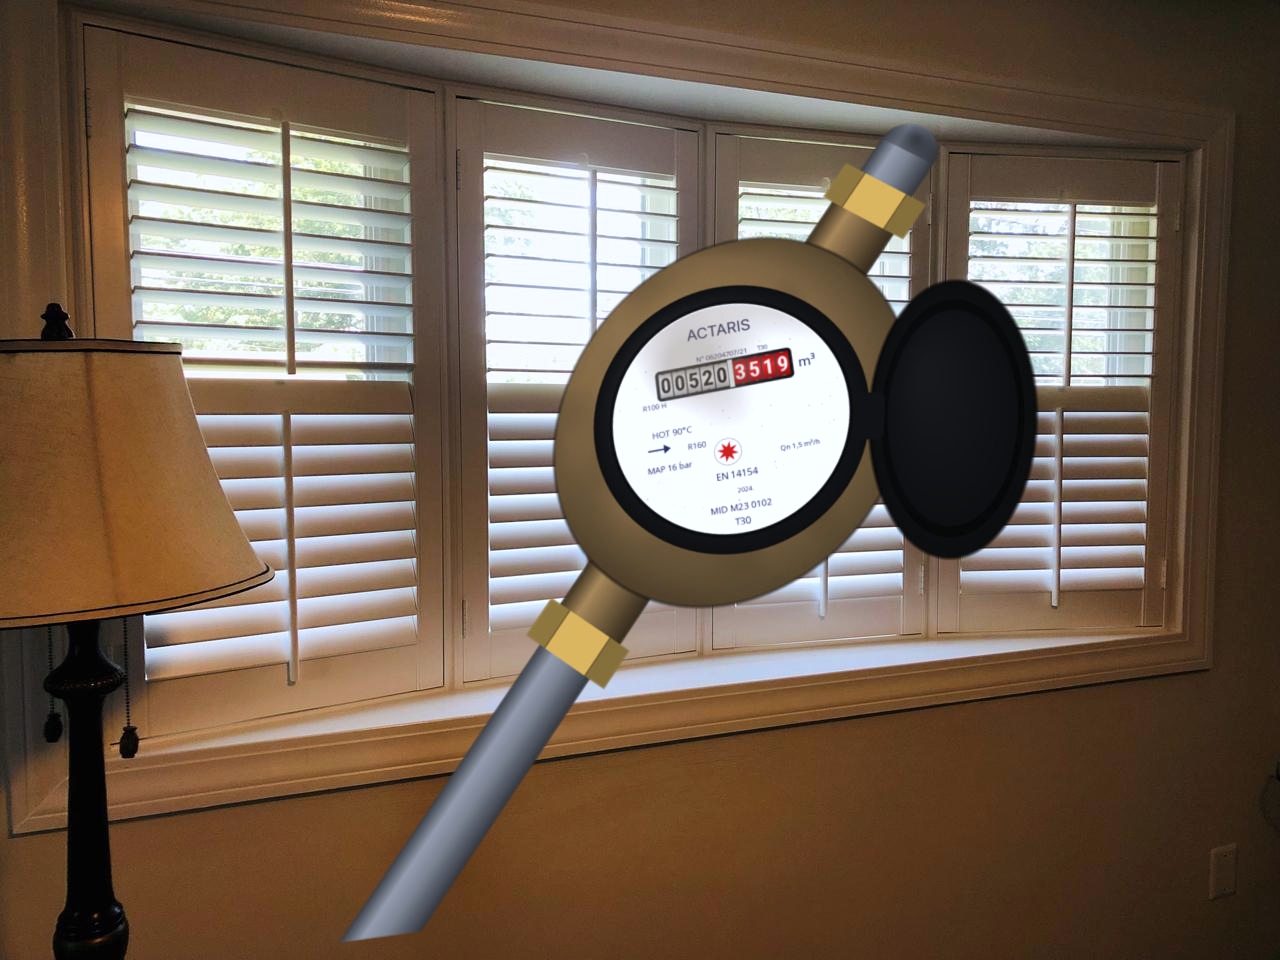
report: 520.3519 (m³)
